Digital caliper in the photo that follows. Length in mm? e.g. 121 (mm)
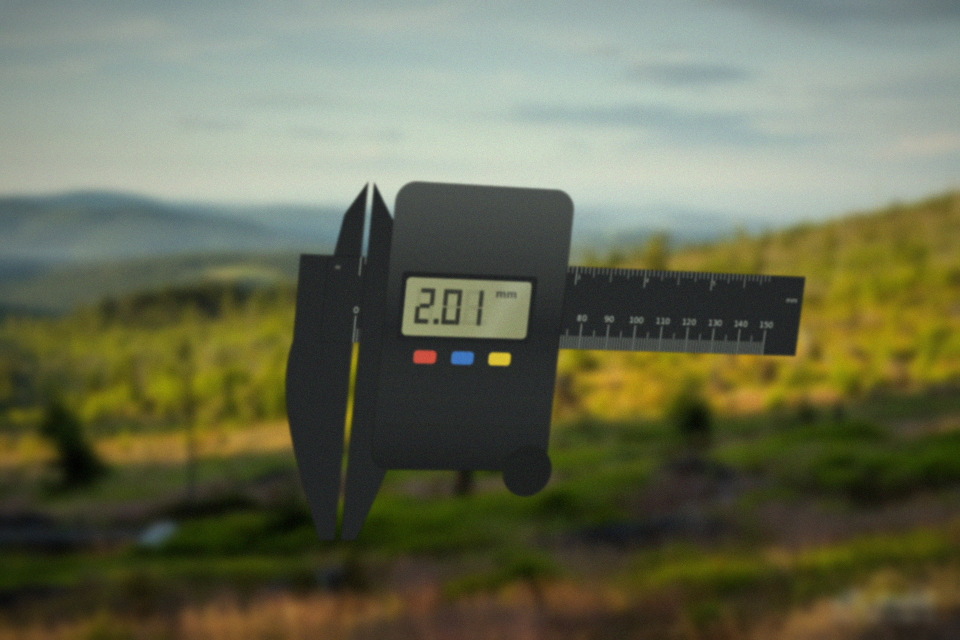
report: 2.01 (mm)
